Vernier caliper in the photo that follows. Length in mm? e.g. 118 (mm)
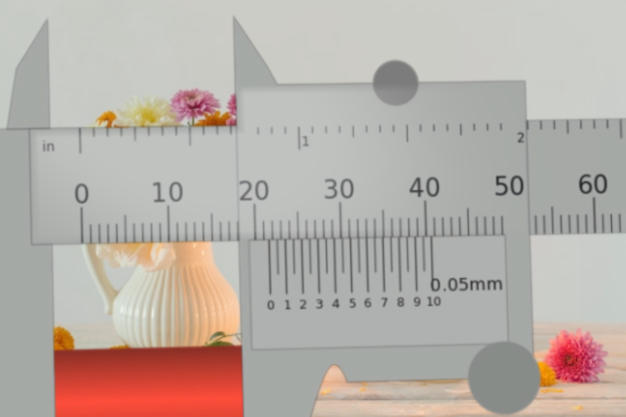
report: 21.6 (mm)
